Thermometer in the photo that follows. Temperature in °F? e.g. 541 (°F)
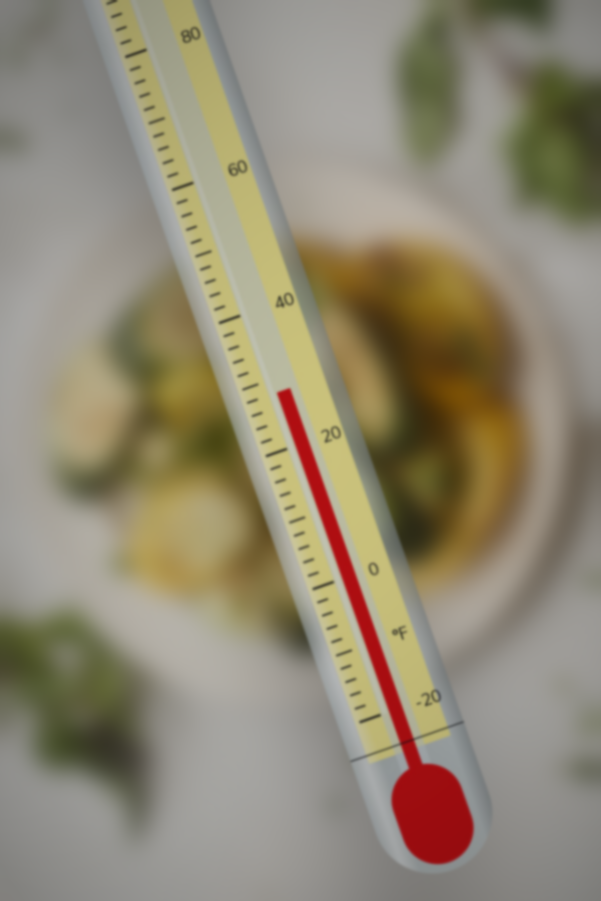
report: 28 (°F)
